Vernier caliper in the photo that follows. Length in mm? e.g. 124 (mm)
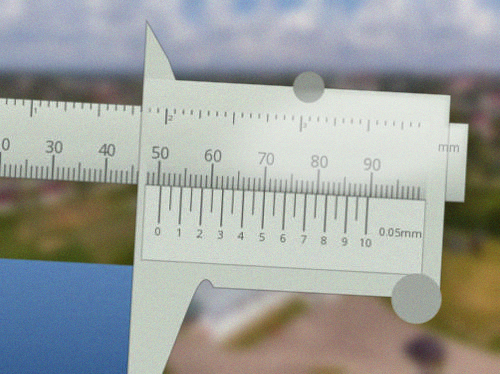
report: 50.5 (mm)
